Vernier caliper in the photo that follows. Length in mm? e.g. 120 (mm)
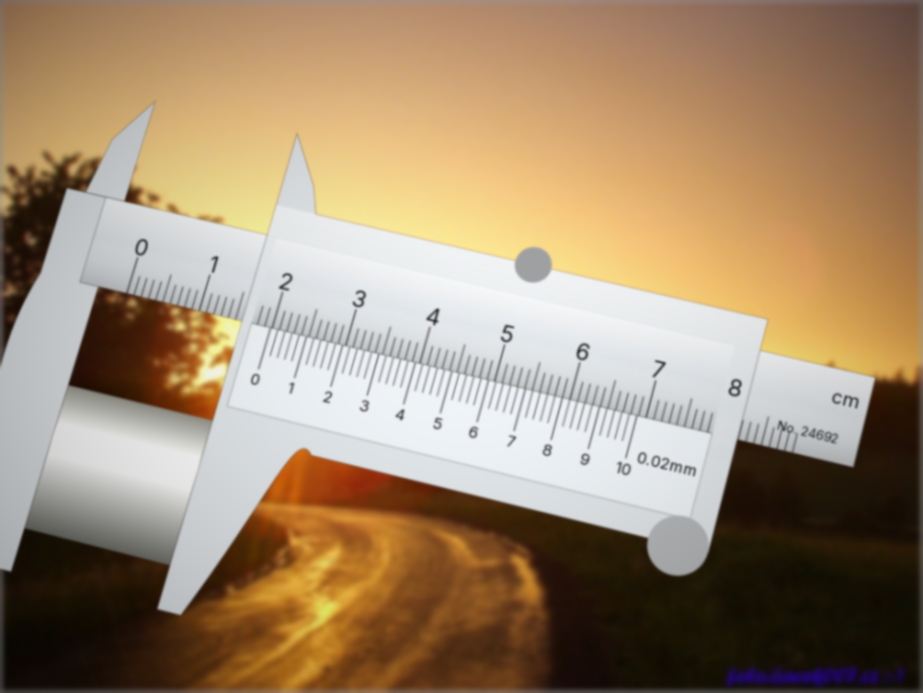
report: 19.8 (mm)
